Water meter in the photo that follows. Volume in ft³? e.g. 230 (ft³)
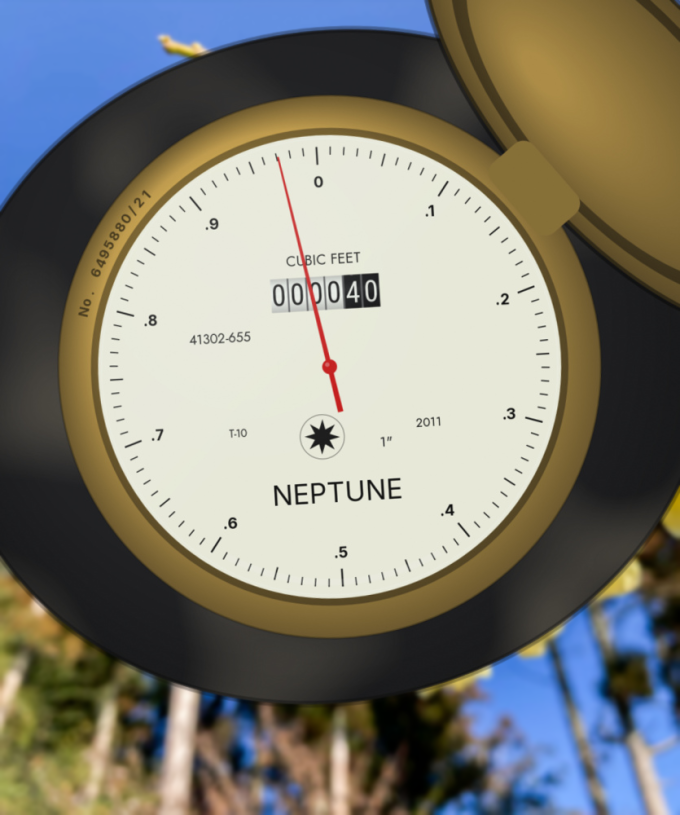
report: 39.97 (ft³)
